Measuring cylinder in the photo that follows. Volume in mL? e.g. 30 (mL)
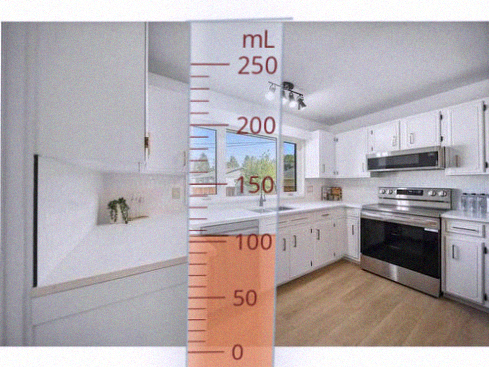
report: 105 (mL)
